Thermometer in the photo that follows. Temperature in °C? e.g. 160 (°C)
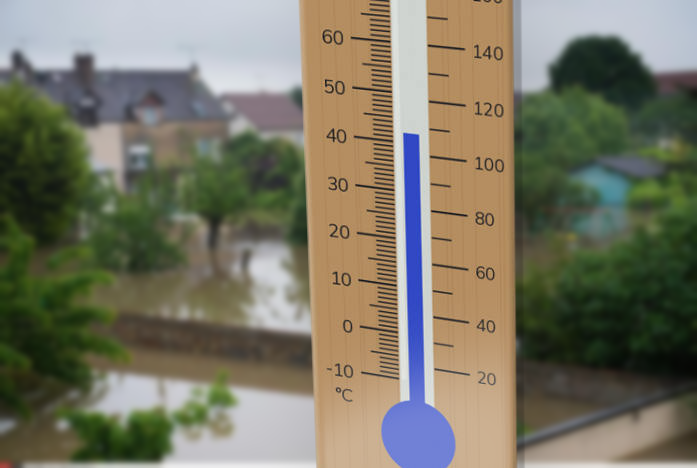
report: 42 (°C)
